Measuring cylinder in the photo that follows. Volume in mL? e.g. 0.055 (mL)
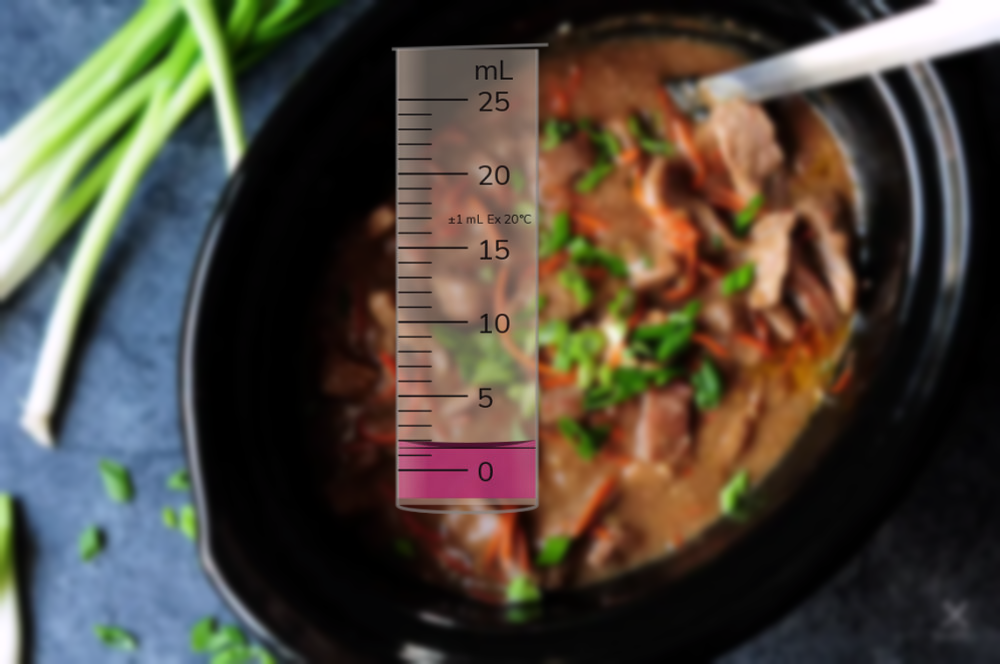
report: 1.5 (mL)
